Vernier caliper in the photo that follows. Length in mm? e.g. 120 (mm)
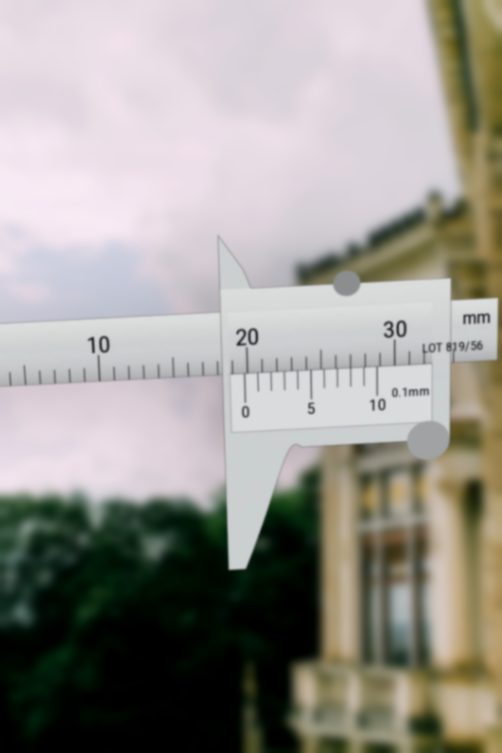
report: 19.8 (mm)
